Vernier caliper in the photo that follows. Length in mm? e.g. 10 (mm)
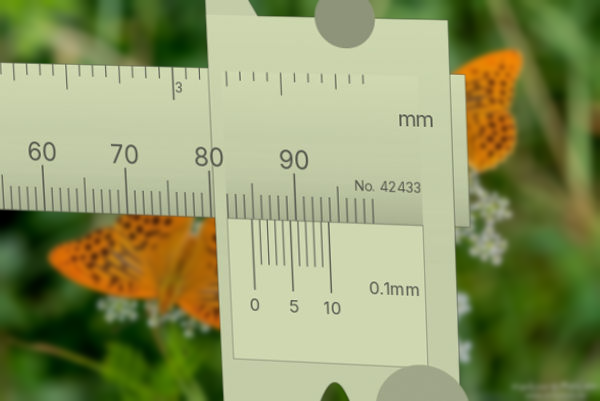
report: 84.8 (mm)
